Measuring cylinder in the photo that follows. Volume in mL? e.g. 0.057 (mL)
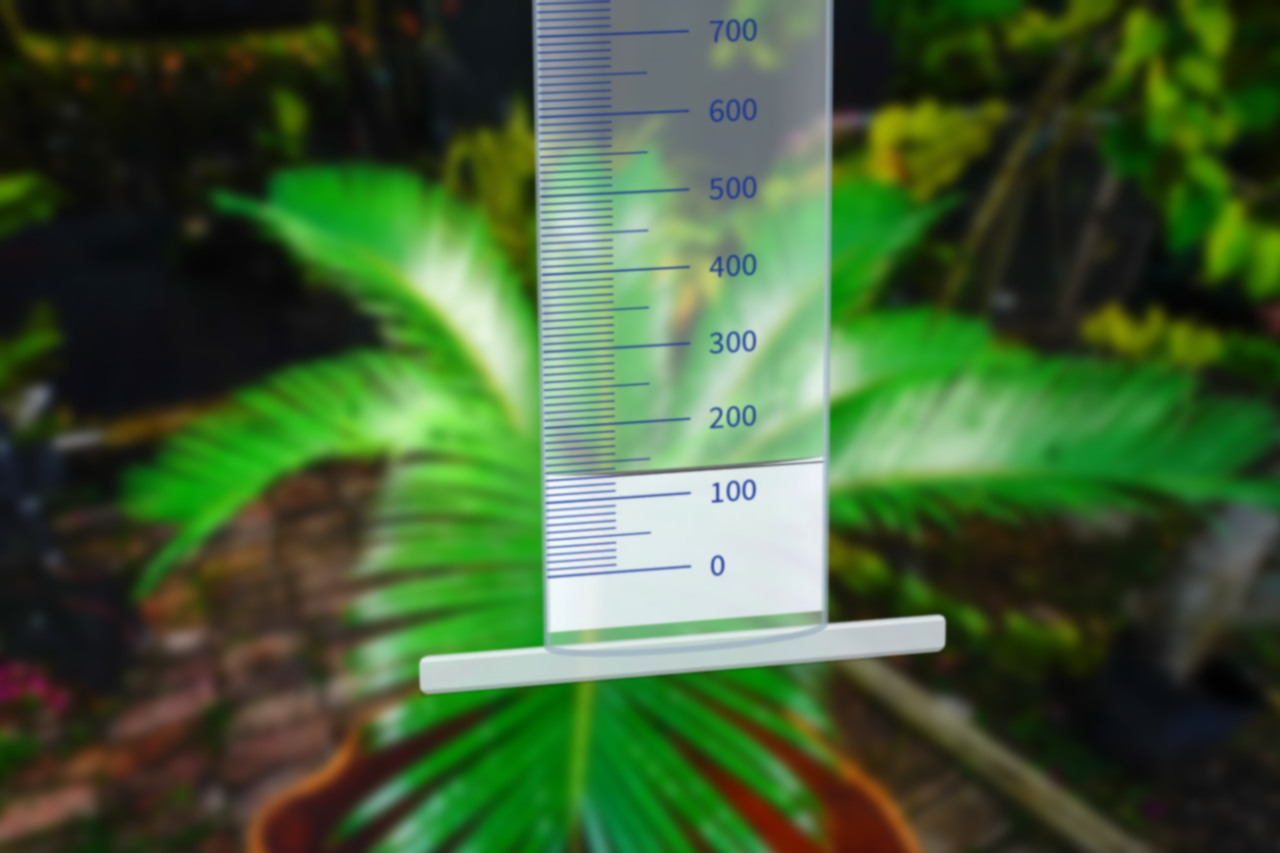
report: 130 (mL)
